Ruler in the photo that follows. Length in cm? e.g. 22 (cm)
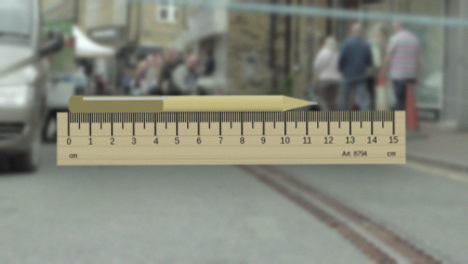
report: 11.5 (cm)
